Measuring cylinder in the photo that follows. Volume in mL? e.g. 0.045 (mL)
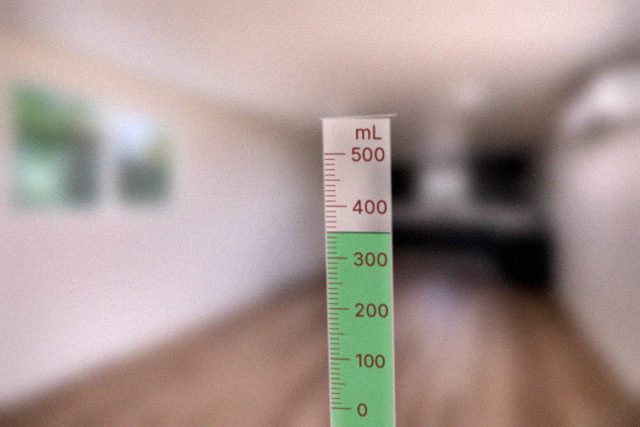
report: 350 (mL)
